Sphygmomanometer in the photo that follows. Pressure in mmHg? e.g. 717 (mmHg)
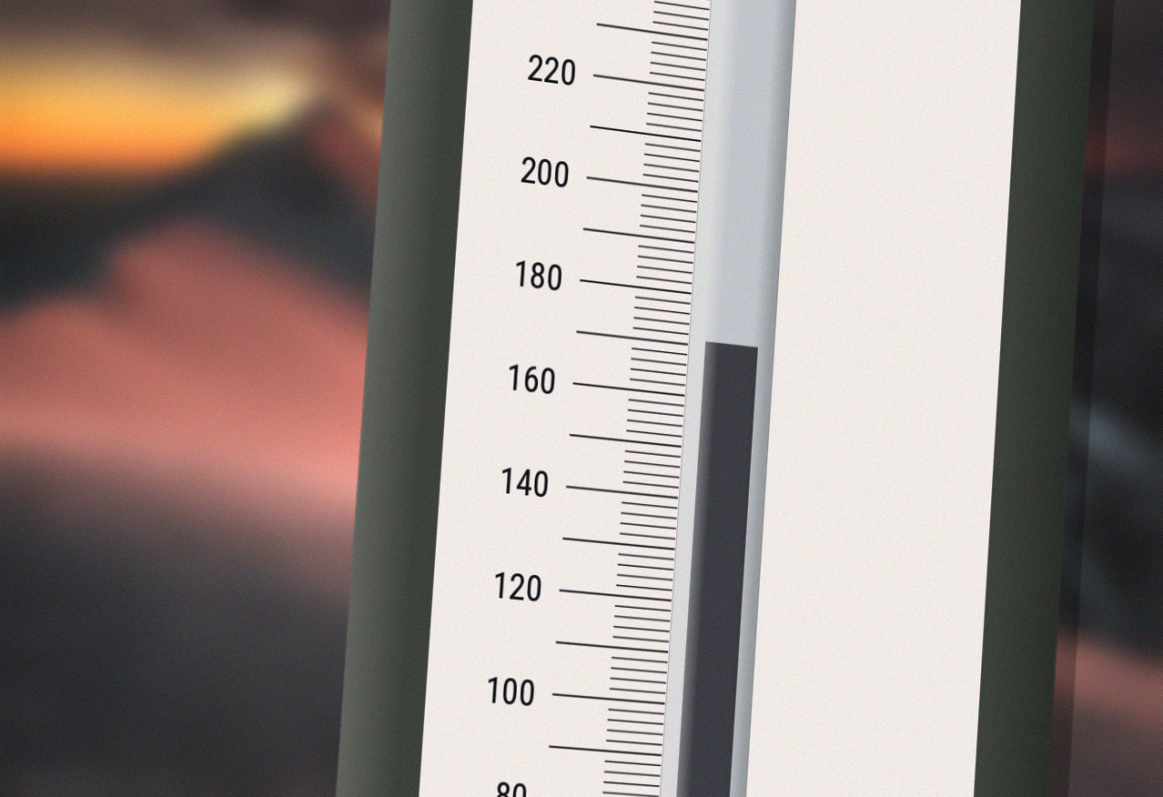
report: 171 (mmHg)
